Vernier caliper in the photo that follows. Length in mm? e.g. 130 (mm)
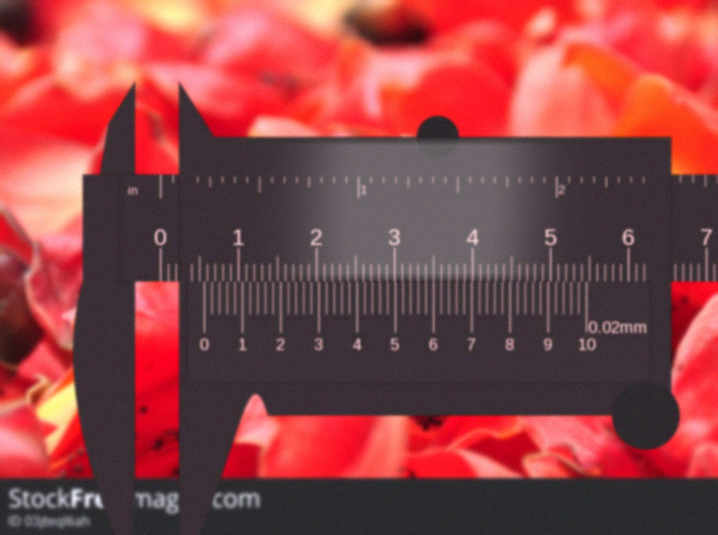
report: 5.6 (mm)
